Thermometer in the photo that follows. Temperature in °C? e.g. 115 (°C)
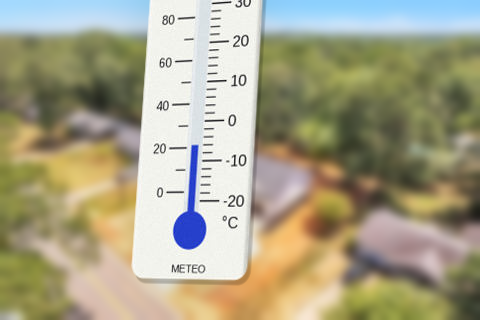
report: -6 (°C)
